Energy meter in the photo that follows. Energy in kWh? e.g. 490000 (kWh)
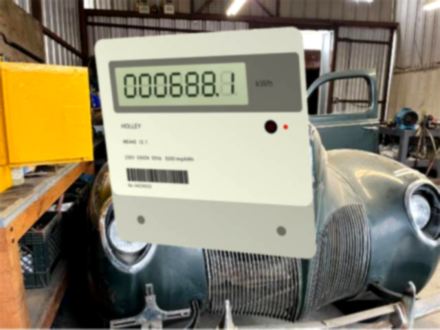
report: 688.1 (kWh)
